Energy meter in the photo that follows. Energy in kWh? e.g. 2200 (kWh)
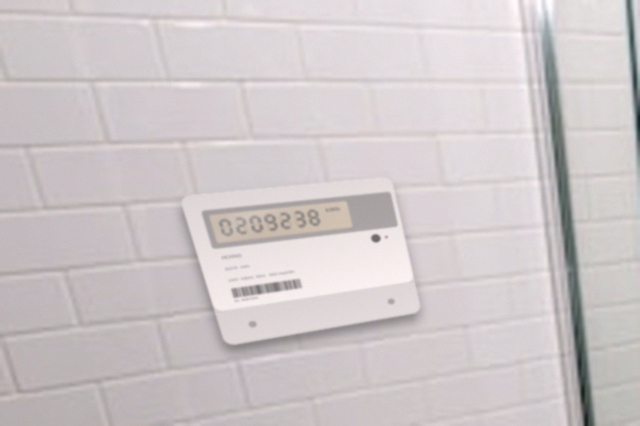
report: 209238 (kWh)
